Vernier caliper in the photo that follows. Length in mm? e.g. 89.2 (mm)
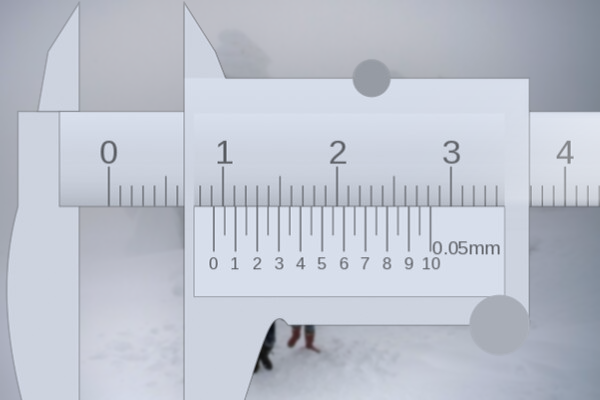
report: 9.2 (mm)
